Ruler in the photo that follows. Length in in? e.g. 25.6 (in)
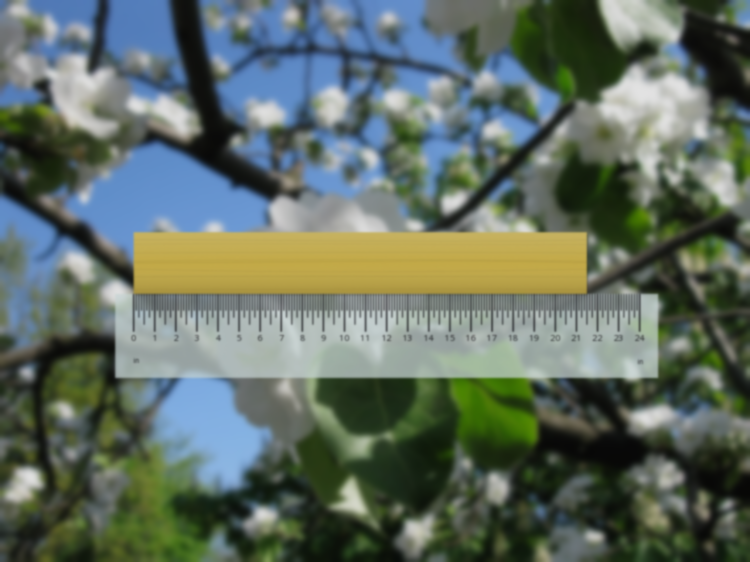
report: 21.5 (in)
